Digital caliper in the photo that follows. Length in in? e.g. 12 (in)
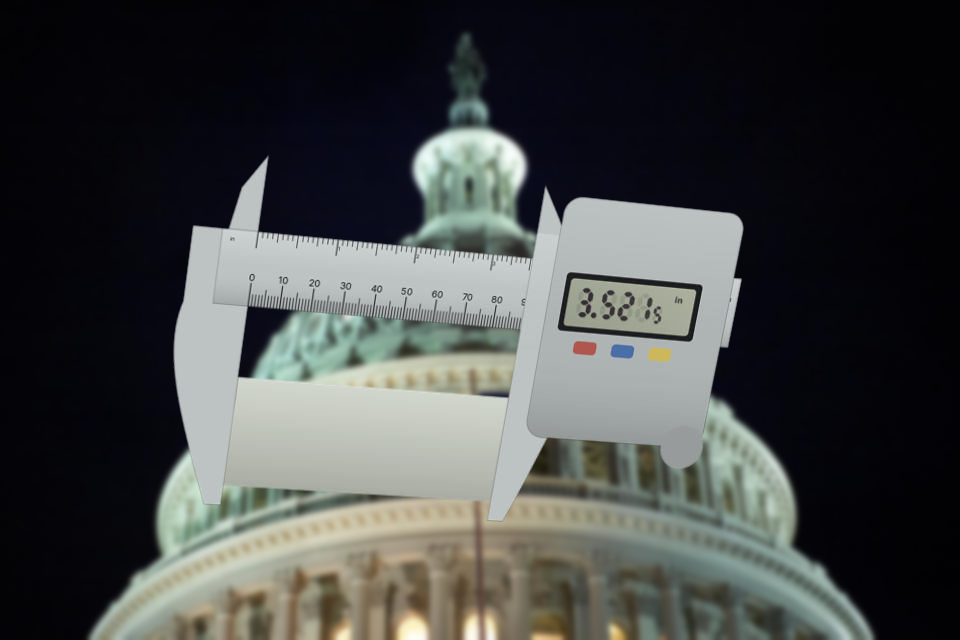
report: 3.5215 (in)
